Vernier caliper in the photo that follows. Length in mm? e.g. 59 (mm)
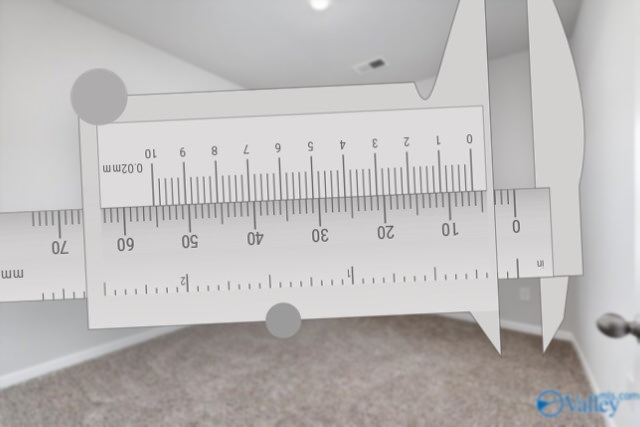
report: 6.4 (mm)
